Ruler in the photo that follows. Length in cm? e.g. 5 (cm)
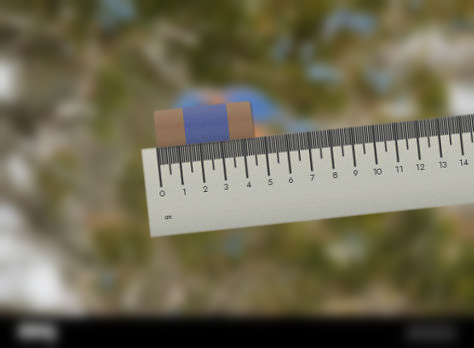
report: 4.5 (cm)
